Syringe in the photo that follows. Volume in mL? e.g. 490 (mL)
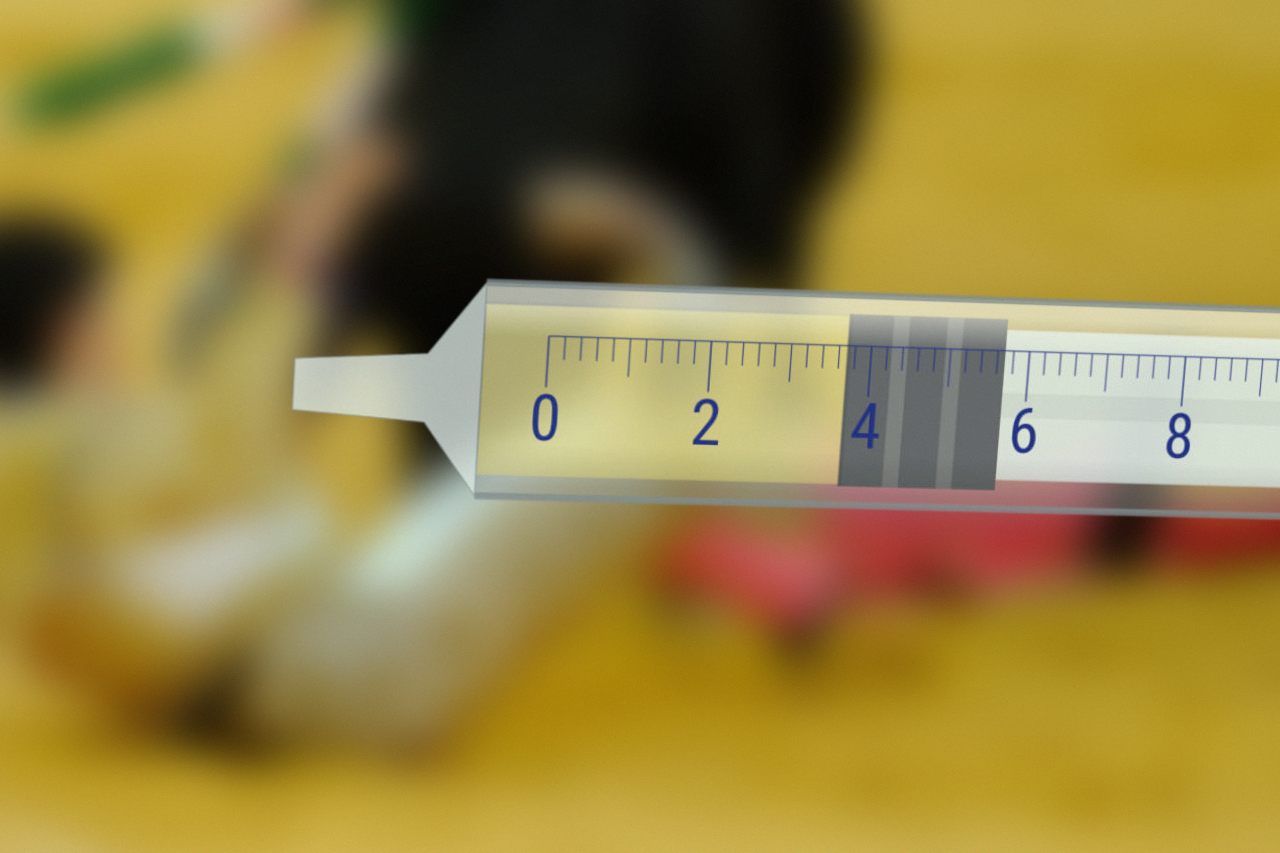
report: 3.7 (mL)
